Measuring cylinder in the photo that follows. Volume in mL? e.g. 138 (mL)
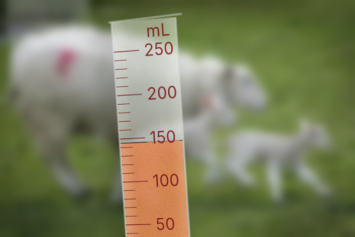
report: 145 (mL)
